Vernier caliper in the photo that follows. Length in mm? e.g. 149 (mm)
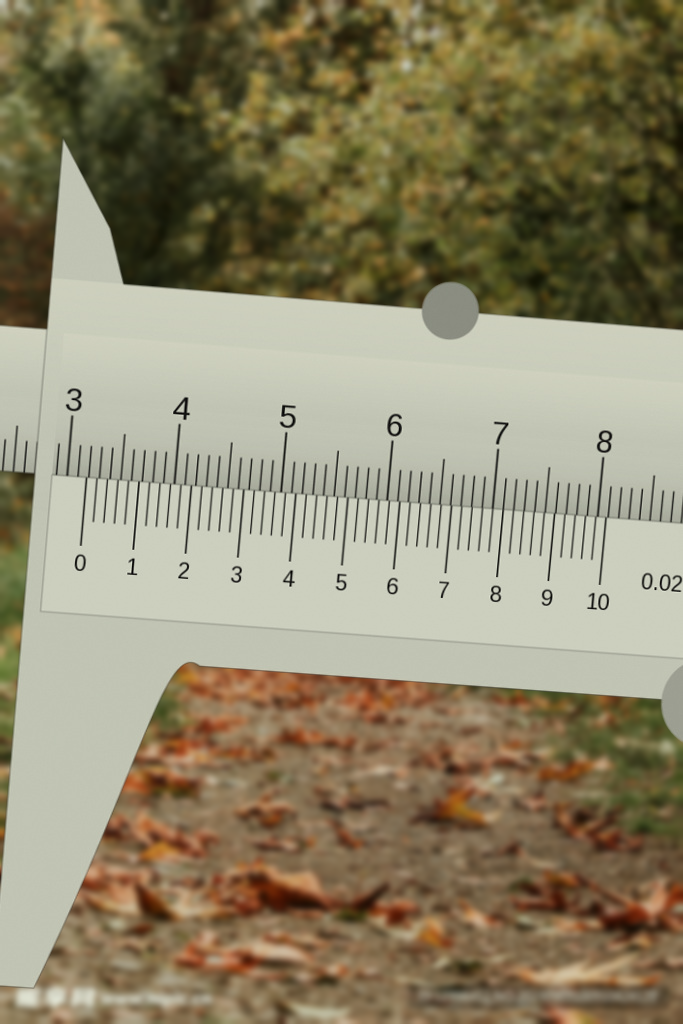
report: 31.8 (mm)
